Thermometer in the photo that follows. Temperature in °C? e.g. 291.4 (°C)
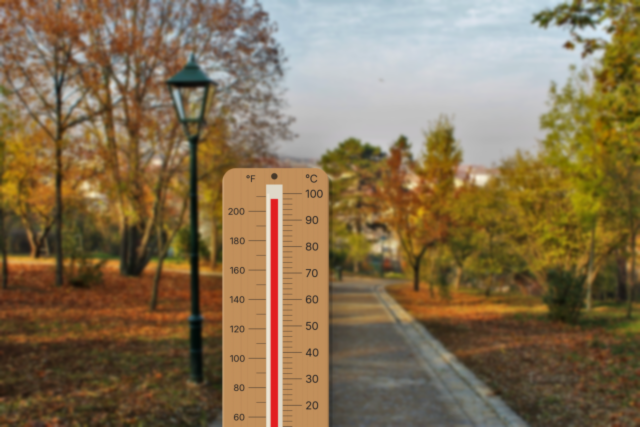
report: 98 (°C)
